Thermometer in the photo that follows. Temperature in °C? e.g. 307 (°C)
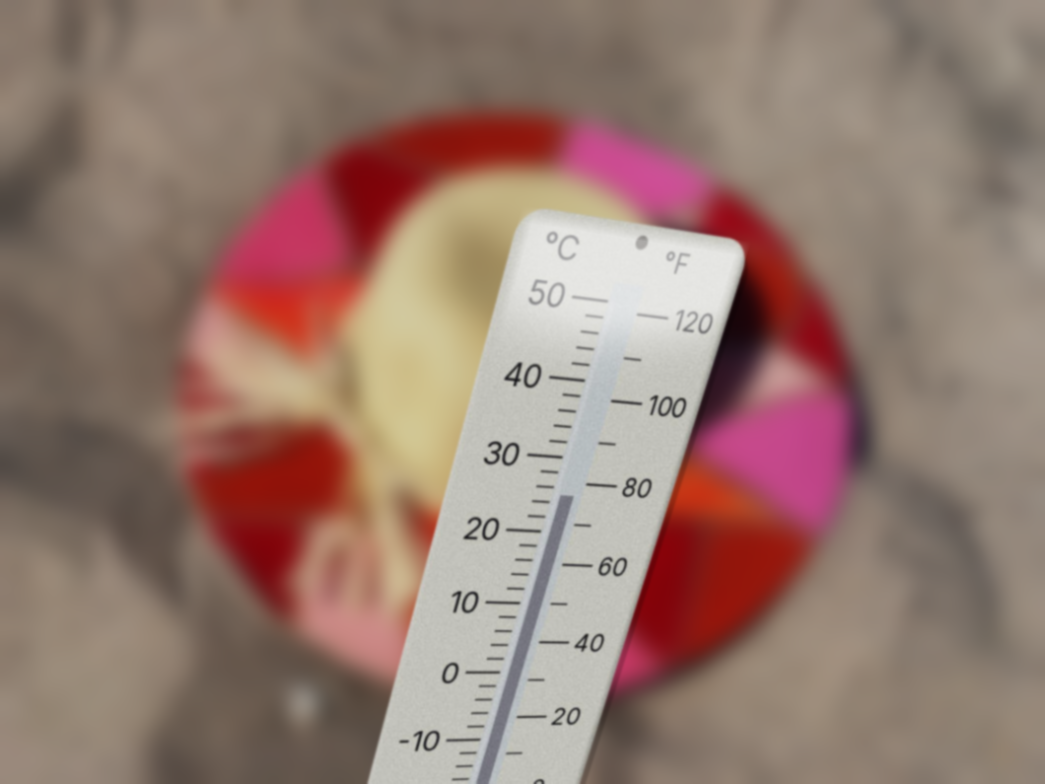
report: 25 (°C)
